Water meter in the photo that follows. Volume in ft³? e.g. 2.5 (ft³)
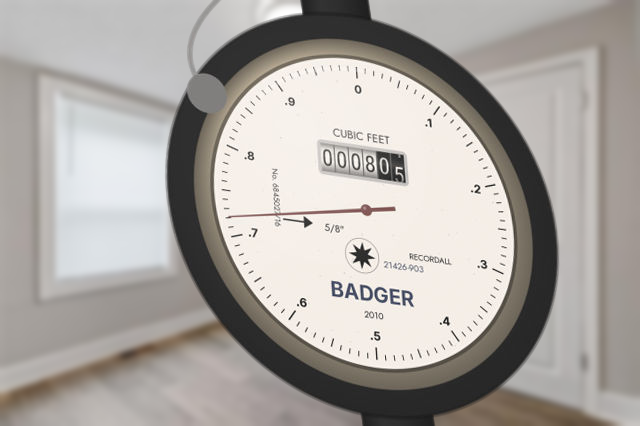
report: 804.72 (ft³)
